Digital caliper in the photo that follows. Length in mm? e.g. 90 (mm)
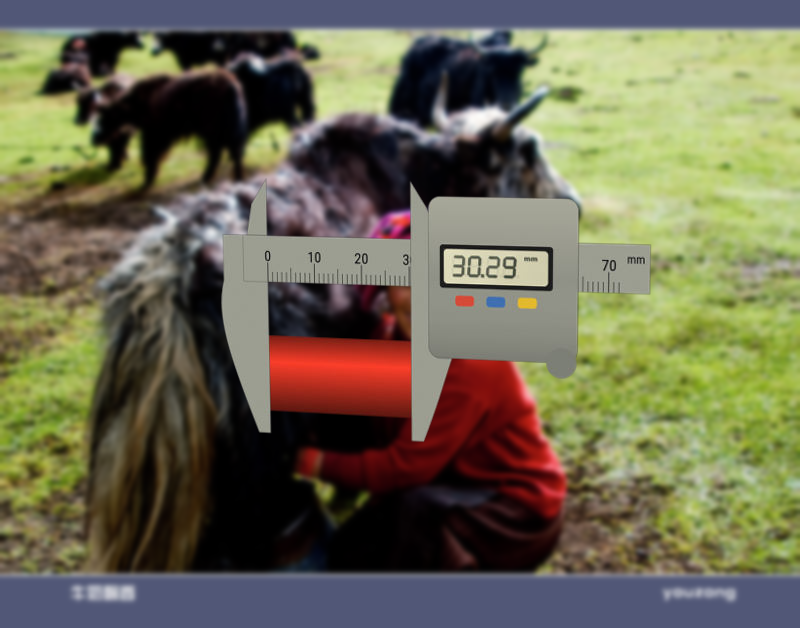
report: 30.29 (mm)
